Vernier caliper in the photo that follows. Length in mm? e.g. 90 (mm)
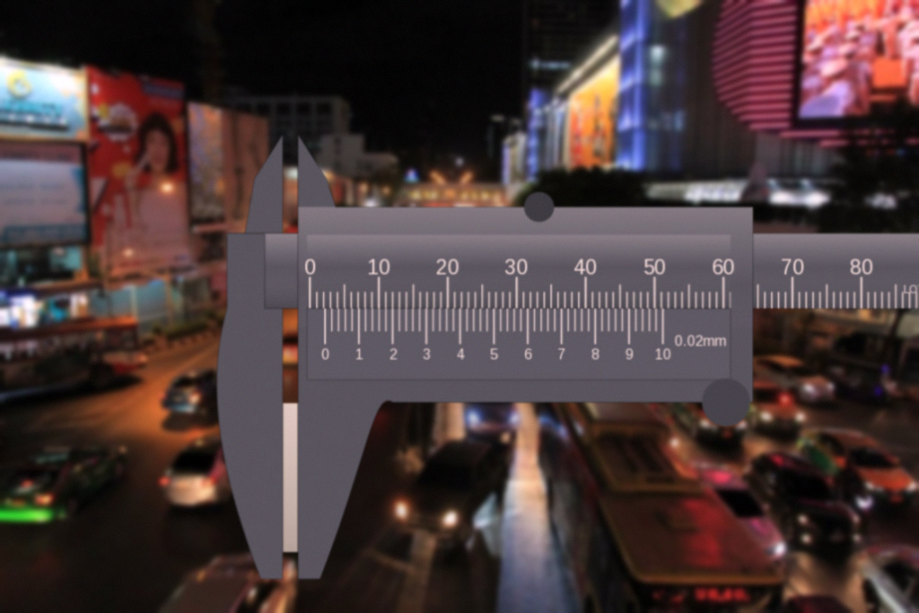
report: 2.2 (mm)
